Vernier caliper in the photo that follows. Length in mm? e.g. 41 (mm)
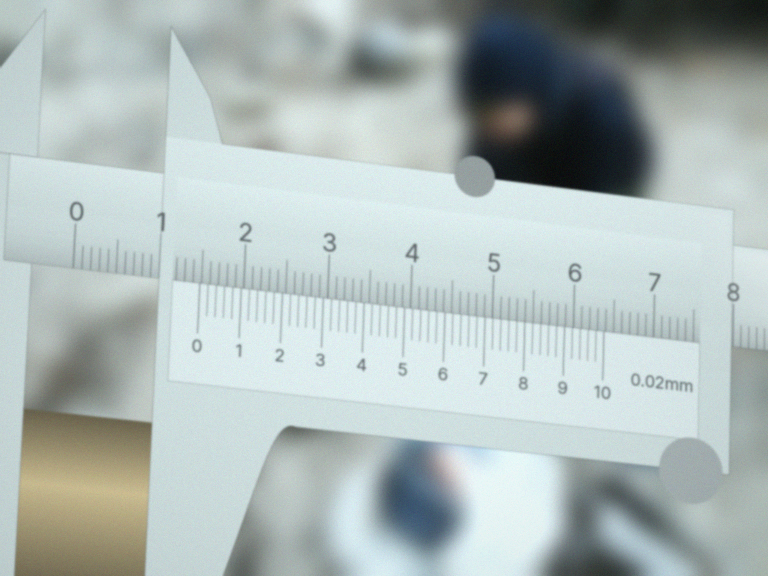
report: 14.8 (mm)
